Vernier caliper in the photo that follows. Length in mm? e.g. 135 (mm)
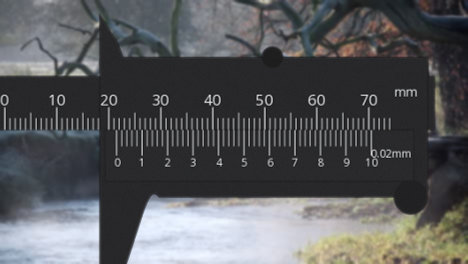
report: 21.5 (mm)
